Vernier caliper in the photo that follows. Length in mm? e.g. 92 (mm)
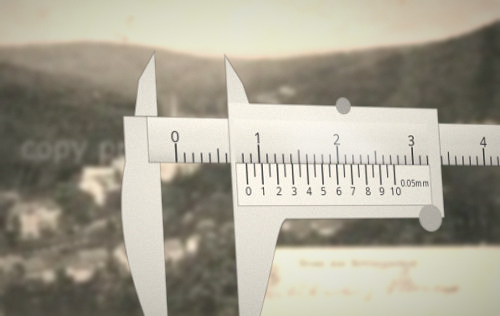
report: 8.4 (mm)
